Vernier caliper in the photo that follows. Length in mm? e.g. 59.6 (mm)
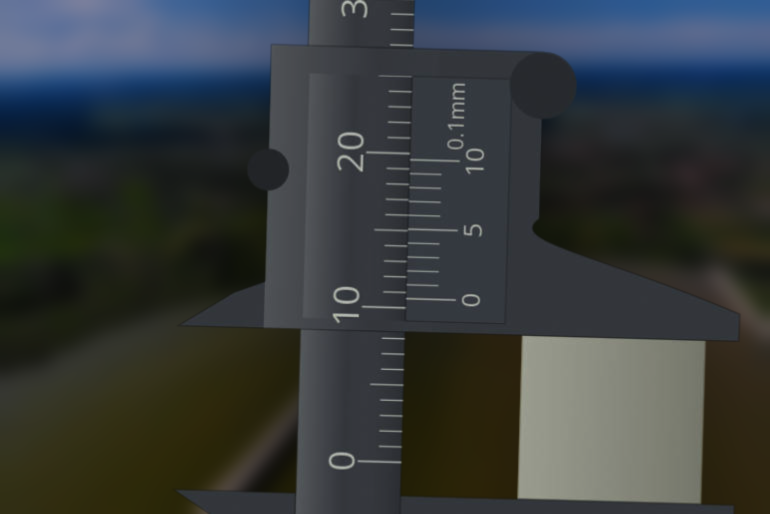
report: 10.6 (mm)
